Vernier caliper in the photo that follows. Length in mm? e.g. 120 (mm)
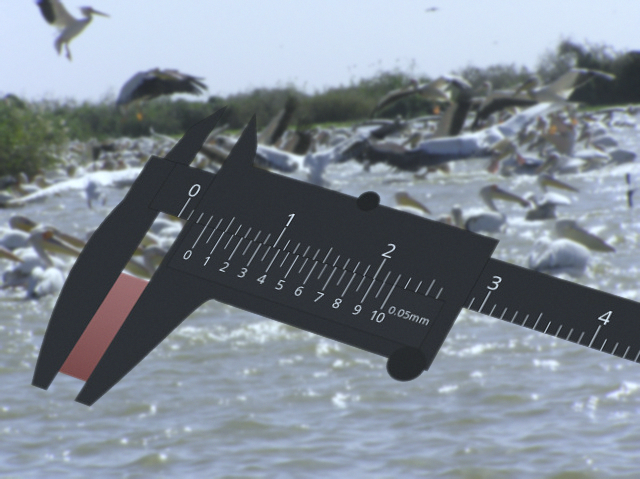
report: 3.0 (mm)
